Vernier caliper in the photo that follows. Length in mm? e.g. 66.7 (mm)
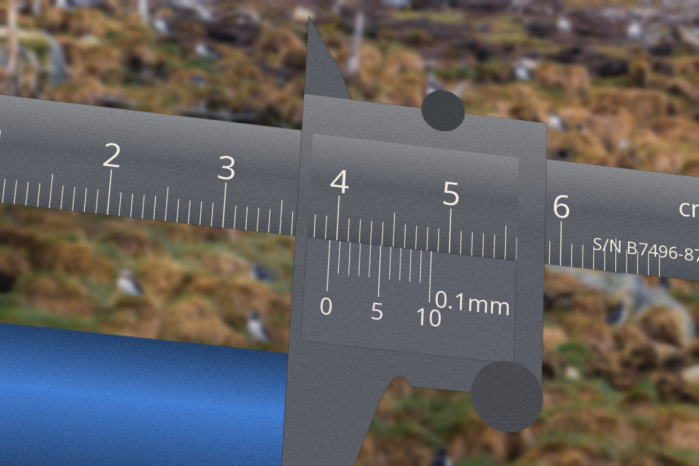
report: 39.4 (mm)
